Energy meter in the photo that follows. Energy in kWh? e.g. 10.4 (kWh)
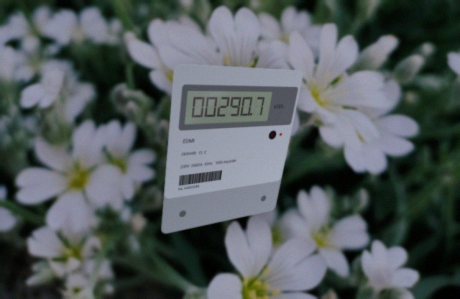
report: 290.7 (kWh)
